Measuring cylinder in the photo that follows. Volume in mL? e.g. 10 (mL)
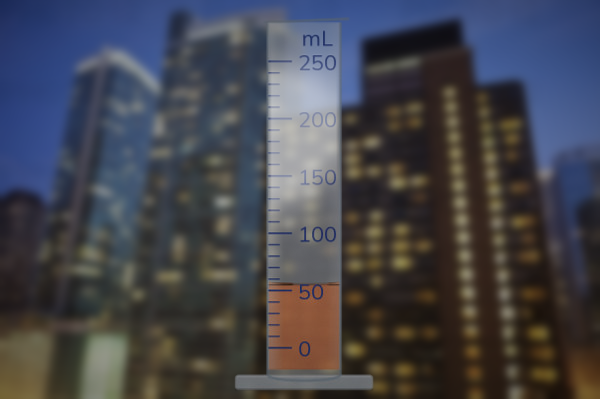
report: 55 (mL)
